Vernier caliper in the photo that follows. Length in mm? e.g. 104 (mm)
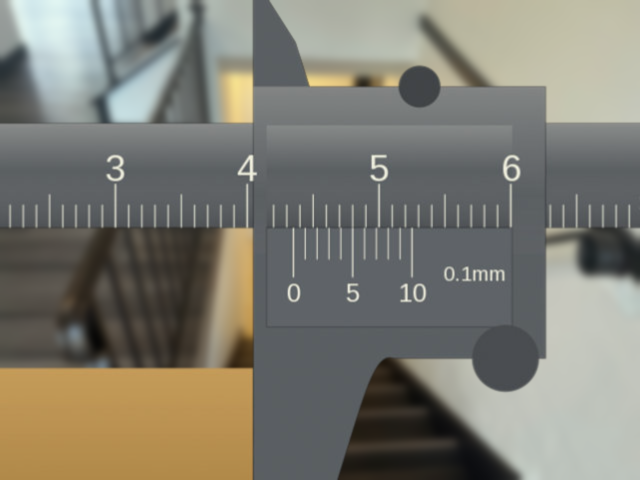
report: 43.5 (mm)
